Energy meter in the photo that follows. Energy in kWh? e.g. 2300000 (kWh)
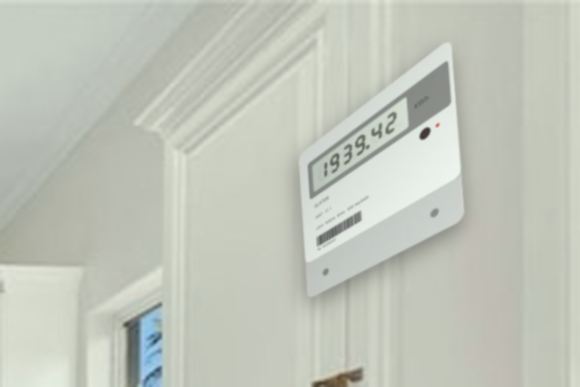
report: 1939.42 (kWh)
